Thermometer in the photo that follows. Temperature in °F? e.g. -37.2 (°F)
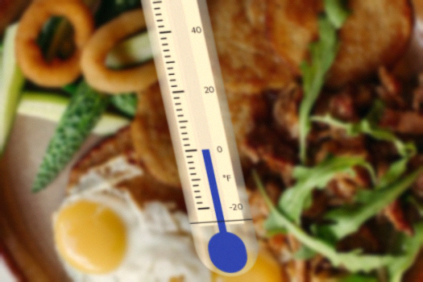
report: 0 (°F)
